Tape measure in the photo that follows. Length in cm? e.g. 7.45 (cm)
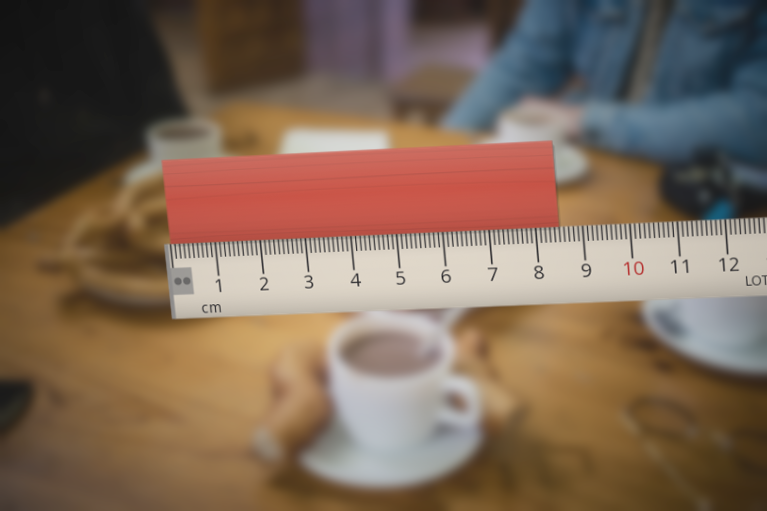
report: 8.5 (cm)
